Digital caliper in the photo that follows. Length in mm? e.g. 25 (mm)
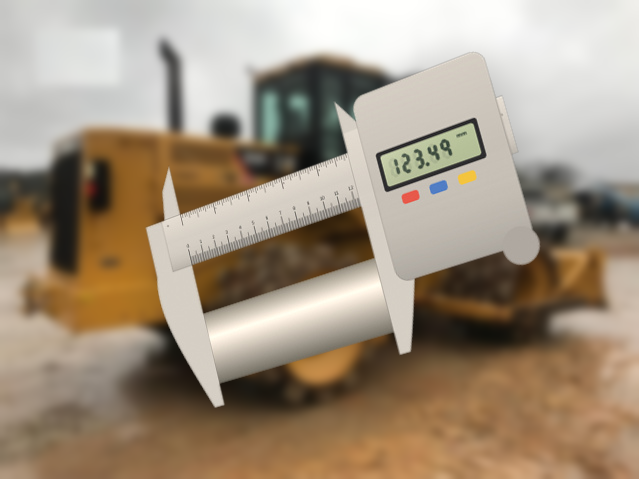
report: 123.49 (mm)
